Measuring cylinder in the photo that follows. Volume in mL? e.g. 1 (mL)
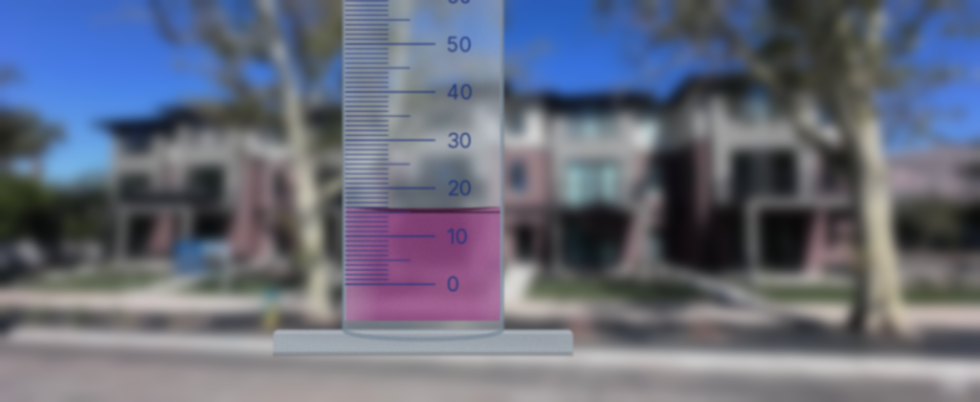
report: 15 (mL)
